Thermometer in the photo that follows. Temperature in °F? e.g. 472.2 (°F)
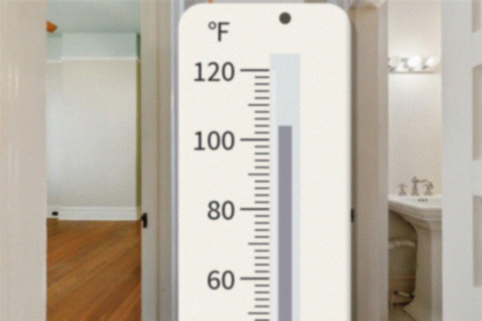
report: 104 (°F)
